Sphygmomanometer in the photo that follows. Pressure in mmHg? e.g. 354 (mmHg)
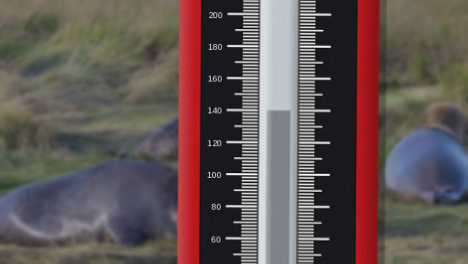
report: 140 (mmHg)
